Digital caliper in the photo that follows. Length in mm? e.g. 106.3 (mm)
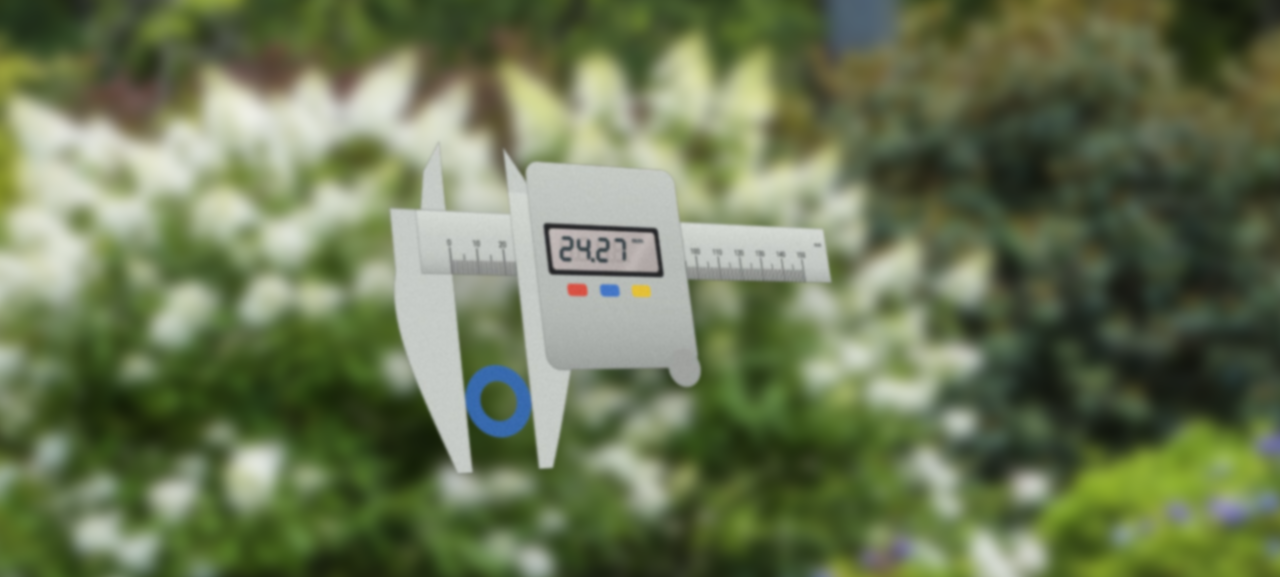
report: 24.27 (mm)
